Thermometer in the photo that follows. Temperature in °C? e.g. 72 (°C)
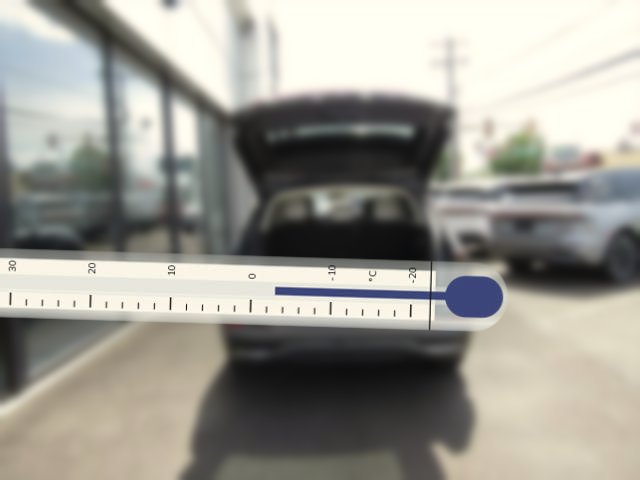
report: -3 (°C)
